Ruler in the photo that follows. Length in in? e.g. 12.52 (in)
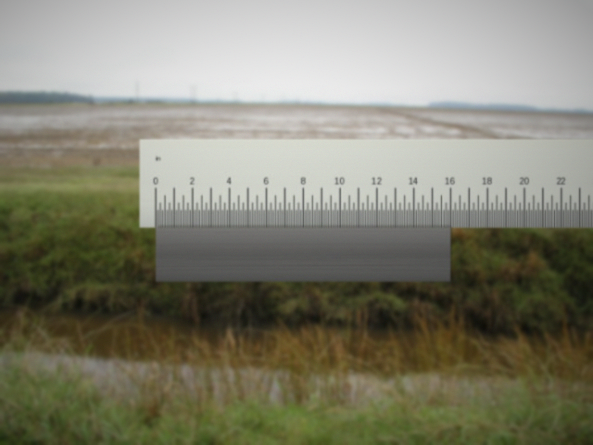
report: 16 (in)
